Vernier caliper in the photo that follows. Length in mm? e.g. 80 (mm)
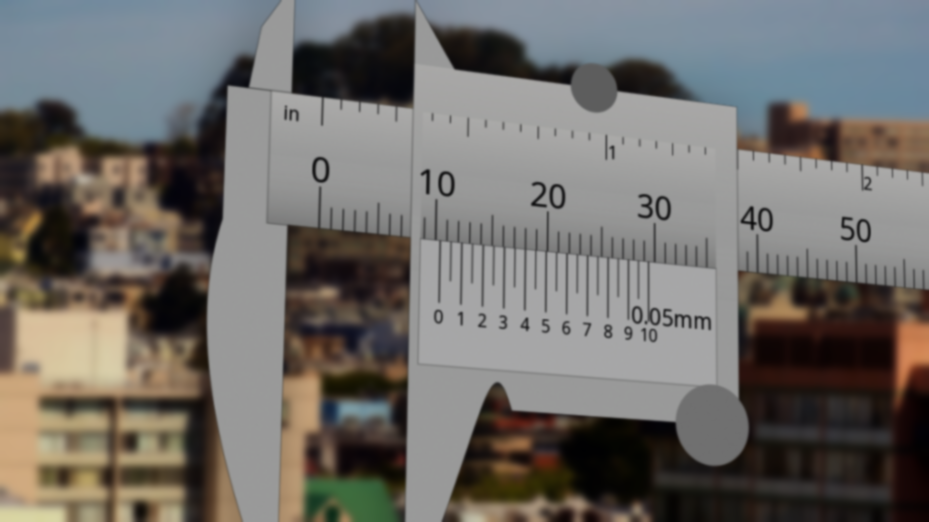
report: 10.4 (mm)
